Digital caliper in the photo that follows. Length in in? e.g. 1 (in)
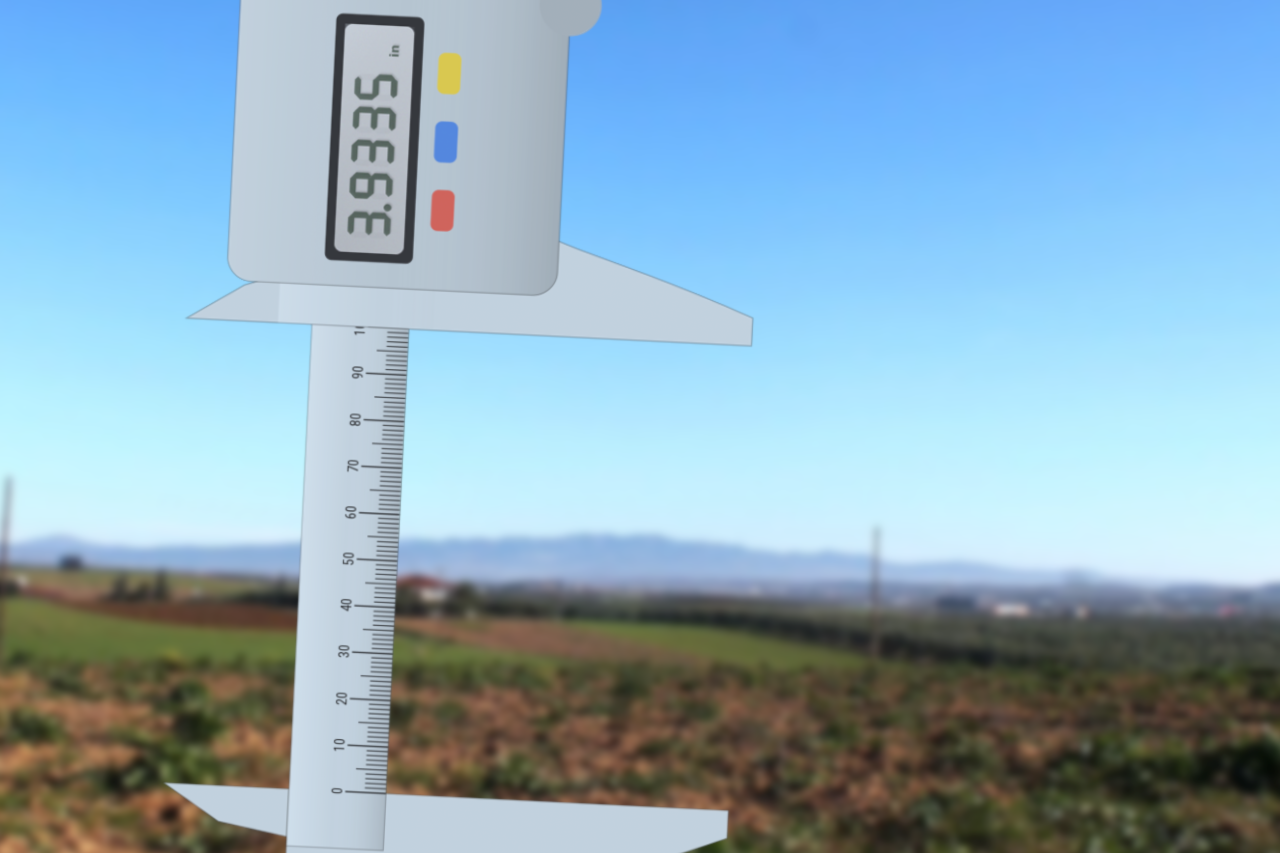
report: 3.9335 (in)
